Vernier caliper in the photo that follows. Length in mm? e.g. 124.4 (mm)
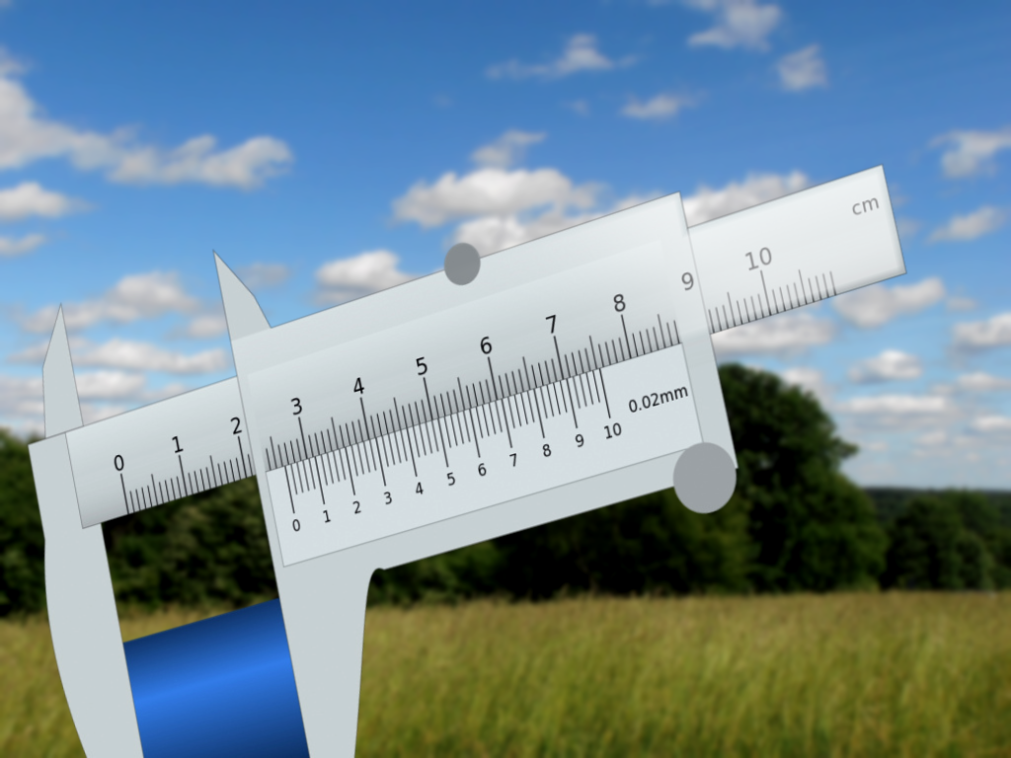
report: 26.4 (mm)
